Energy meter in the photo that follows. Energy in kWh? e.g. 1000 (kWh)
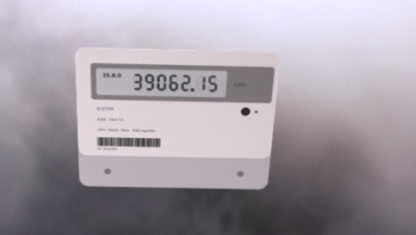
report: 39062.15 (kWh)
